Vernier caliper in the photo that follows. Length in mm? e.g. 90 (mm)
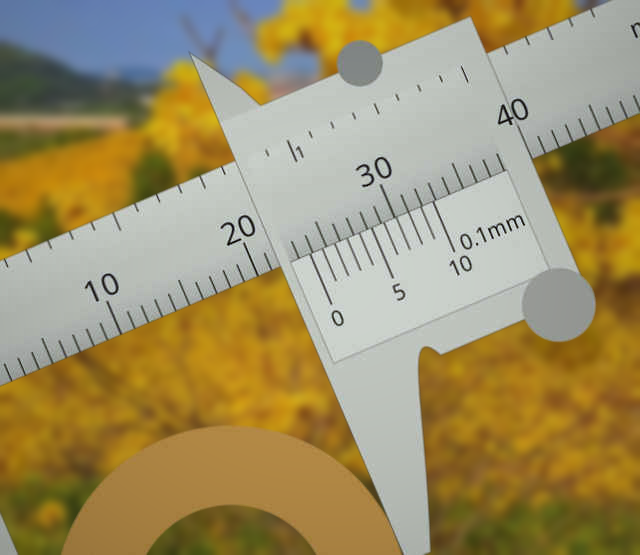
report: 23.8 (mm)
